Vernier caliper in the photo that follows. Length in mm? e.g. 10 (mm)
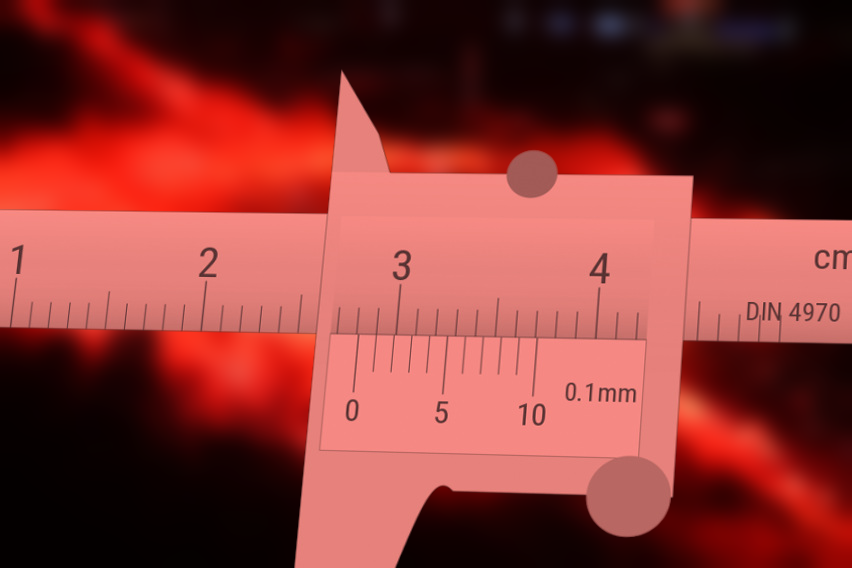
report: 28.1 (mm)
